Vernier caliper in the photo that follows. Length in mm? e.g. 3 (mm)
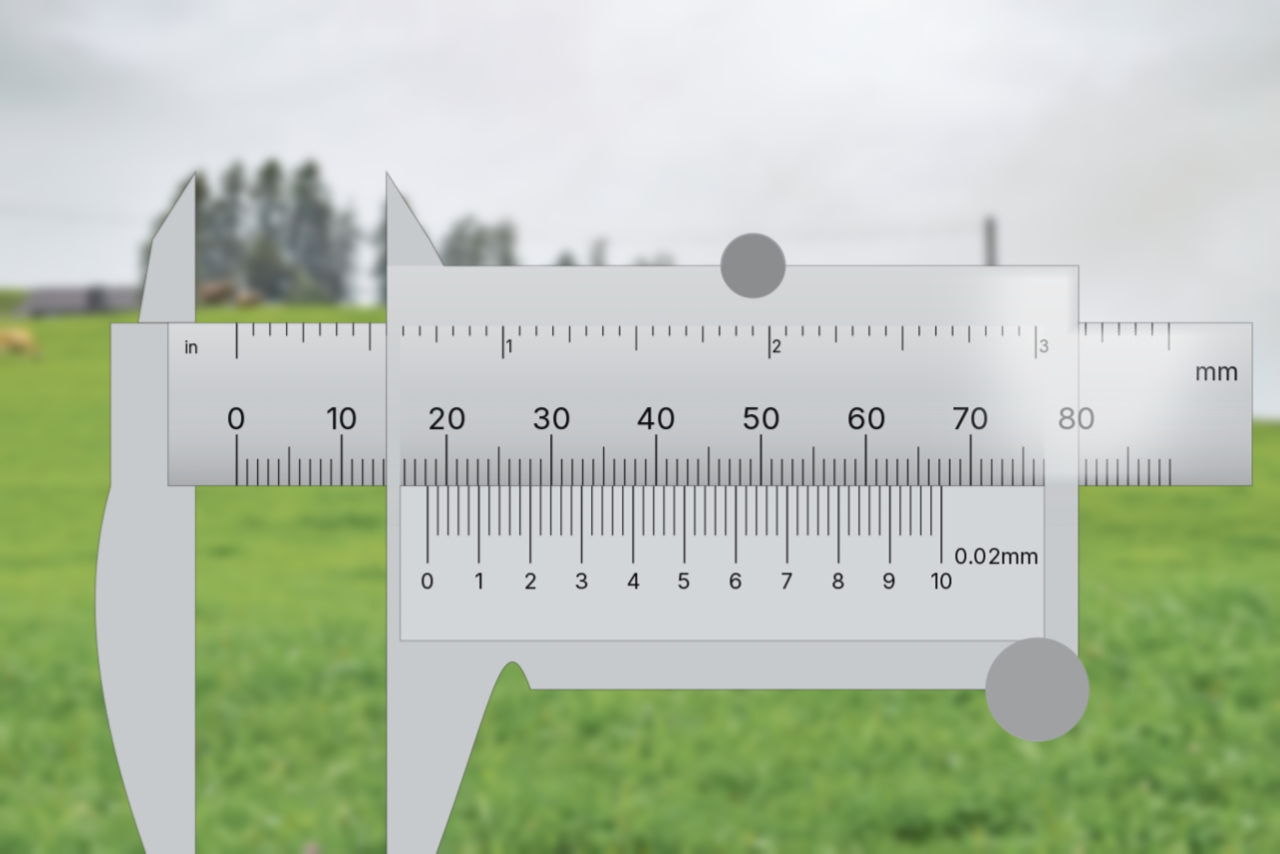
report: 18.2 (mm)
